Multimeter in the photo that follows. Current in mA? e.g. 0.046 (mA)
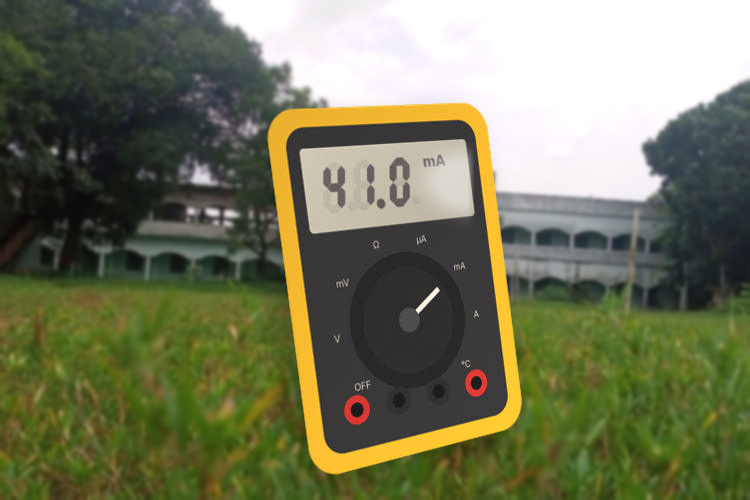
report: 41.0 (mA)
